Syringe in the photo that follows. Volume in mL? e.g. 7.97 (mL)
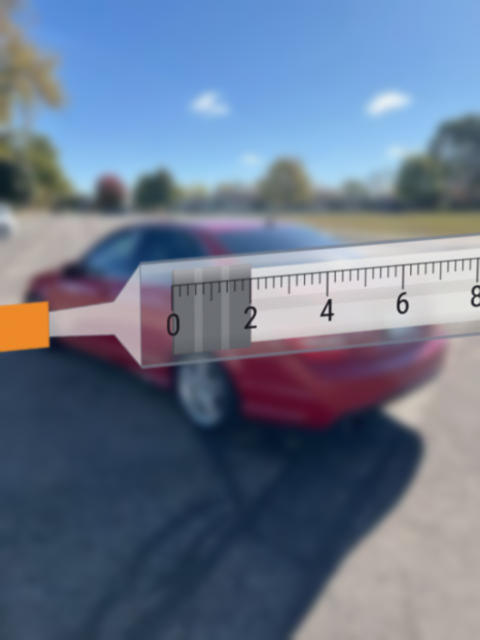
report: 0 (mL)
